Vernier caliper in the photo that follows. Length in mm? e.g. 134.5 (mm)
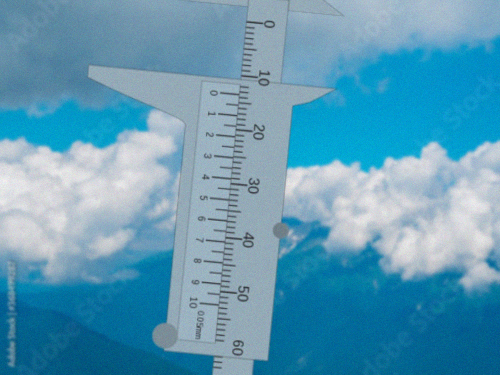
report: 13.5 (mm)
